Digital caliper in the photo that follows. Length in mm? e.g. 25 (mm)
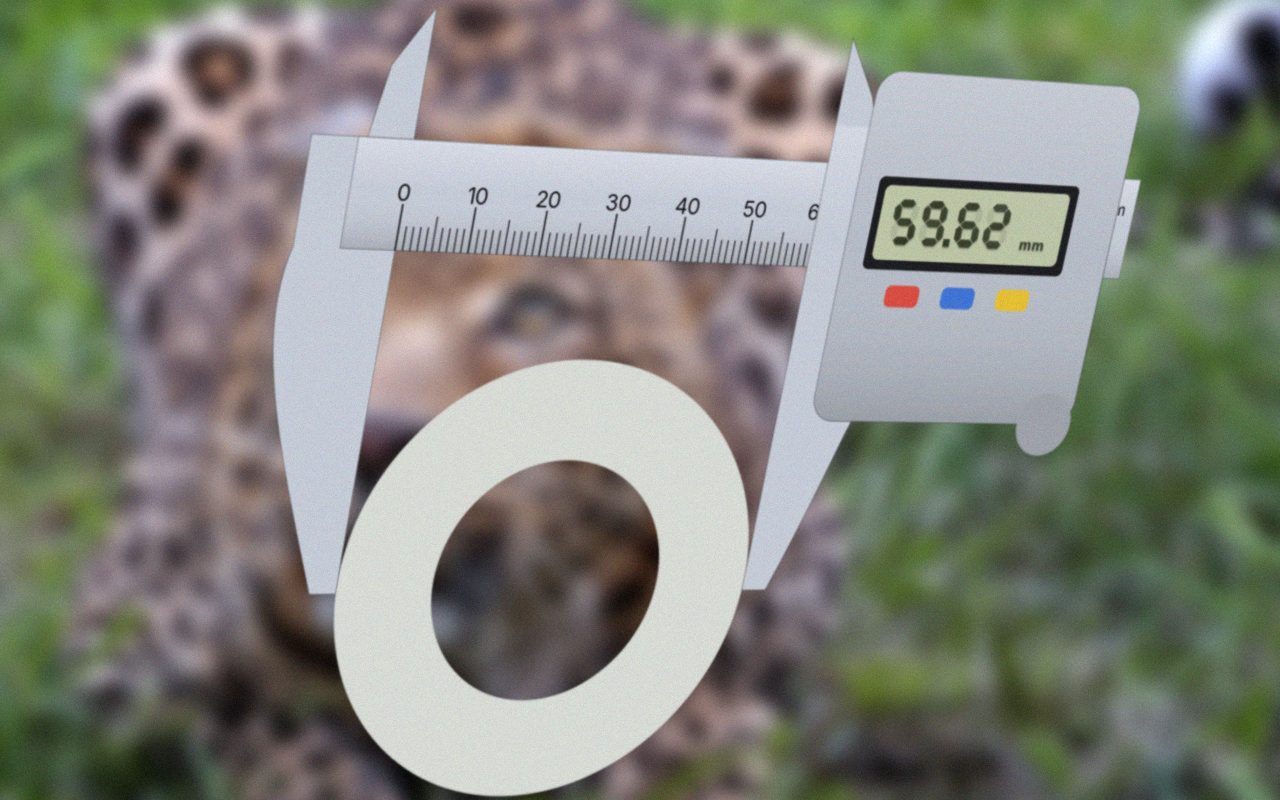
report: 59.62 (mm)
